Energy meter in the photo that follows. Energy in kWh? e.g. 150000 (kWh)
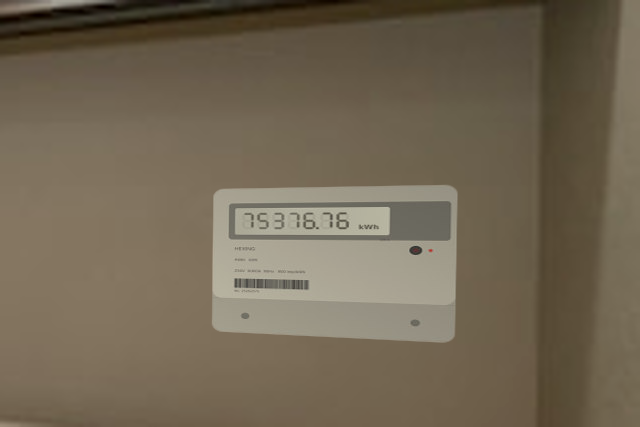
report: 75376.76 (kWh)
